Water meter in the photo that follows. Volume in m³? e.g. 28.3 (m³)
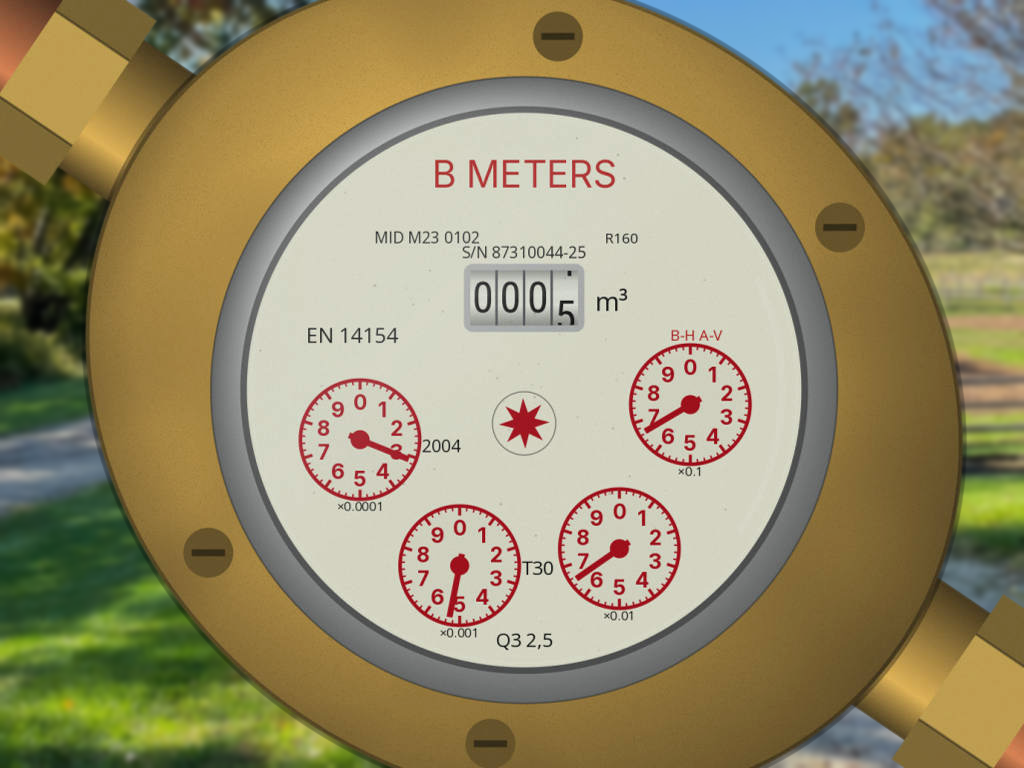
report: 4.6653 (m³)
